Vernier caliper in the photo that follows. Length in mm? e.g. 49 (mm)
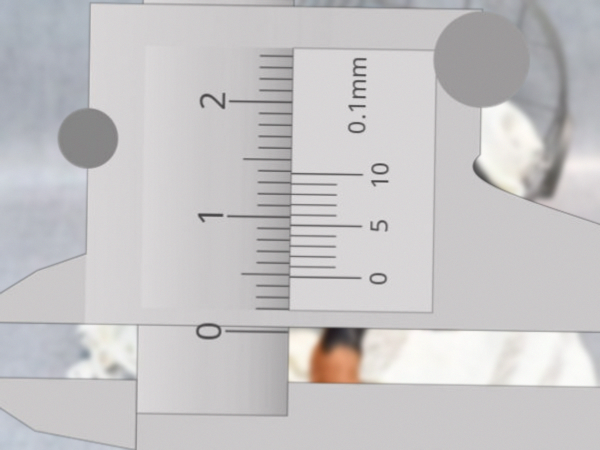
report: 4.8 (mm)
